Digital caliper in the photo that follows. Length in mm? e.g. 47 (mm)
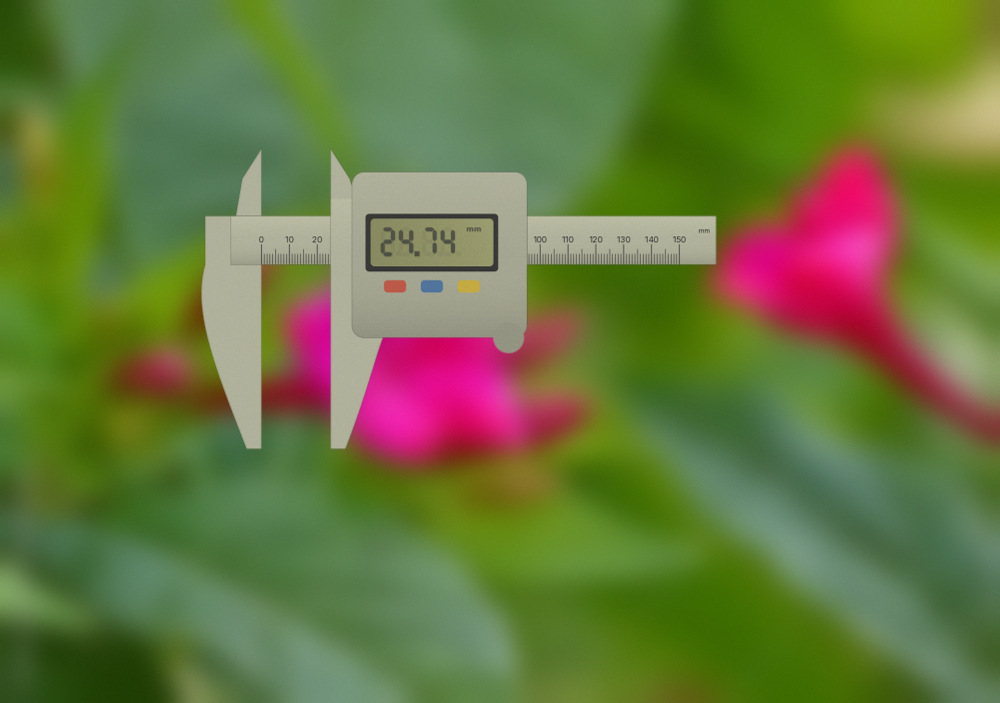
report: 24.74 (mm)
